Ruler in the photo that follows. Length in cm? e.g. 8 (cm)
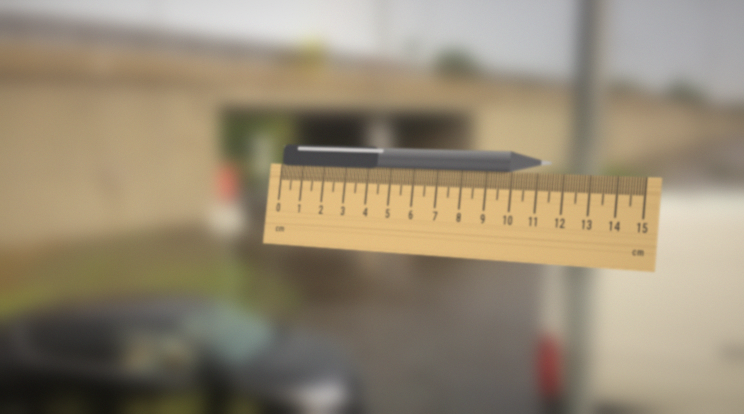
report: 11.5 (cm)
